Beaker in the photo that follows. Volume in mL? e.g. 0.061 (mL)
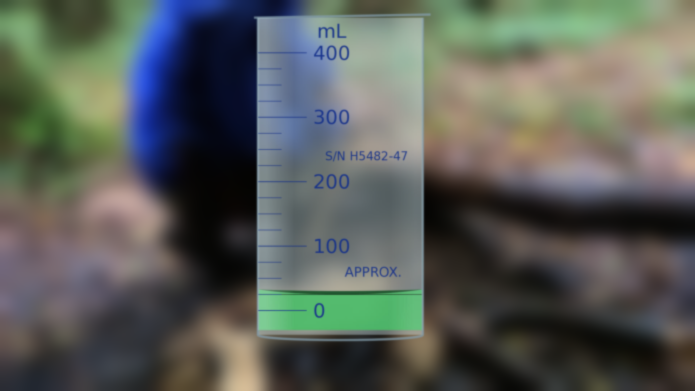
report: 25 (mL)
